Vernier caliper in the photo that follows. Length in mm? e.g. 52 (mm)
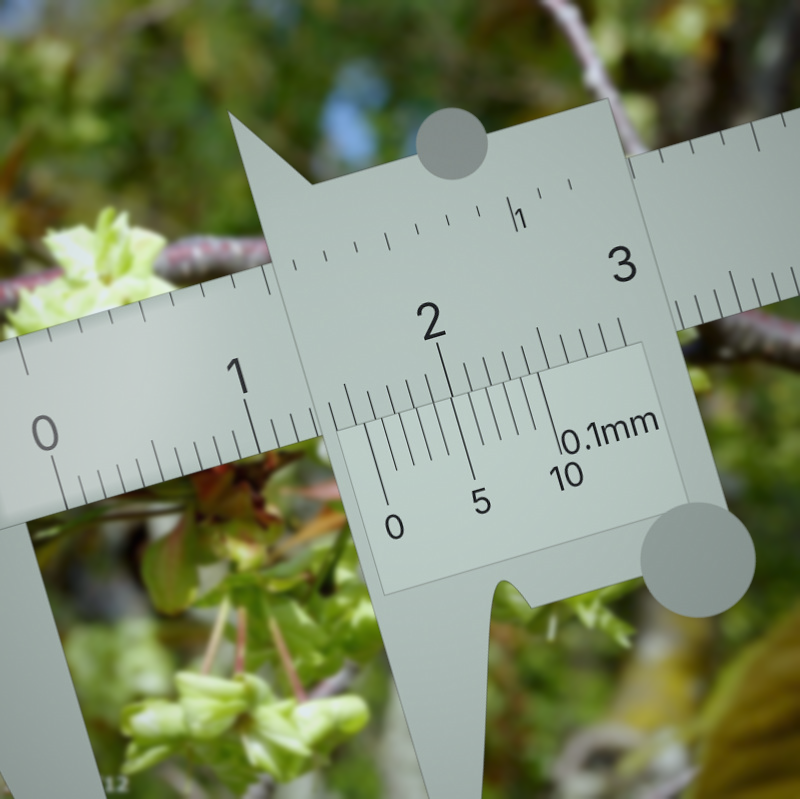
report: 15.4 (mm)
